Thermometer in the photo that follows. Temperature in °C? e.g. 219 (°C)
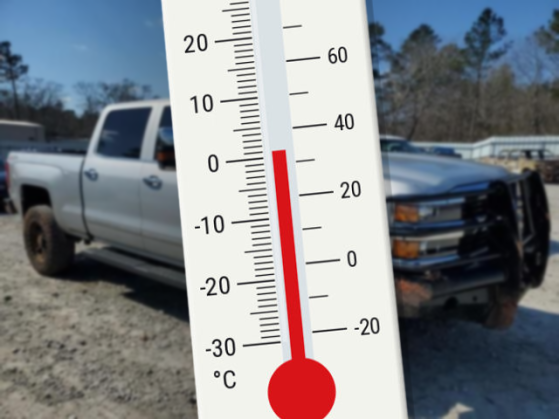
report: 1 (°C)
